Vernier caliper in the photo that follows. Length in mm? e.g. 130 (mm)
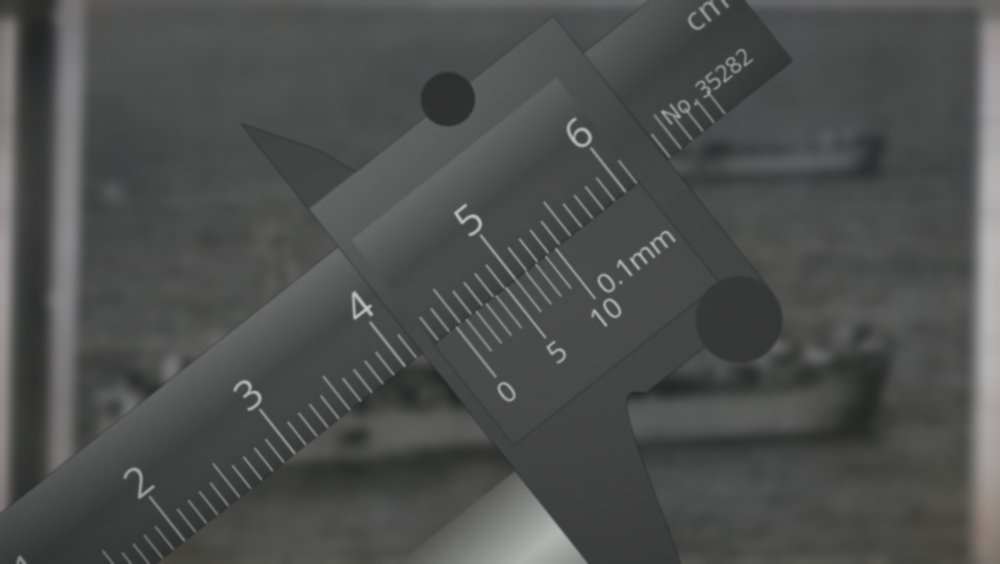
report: 44.6 (mm)
